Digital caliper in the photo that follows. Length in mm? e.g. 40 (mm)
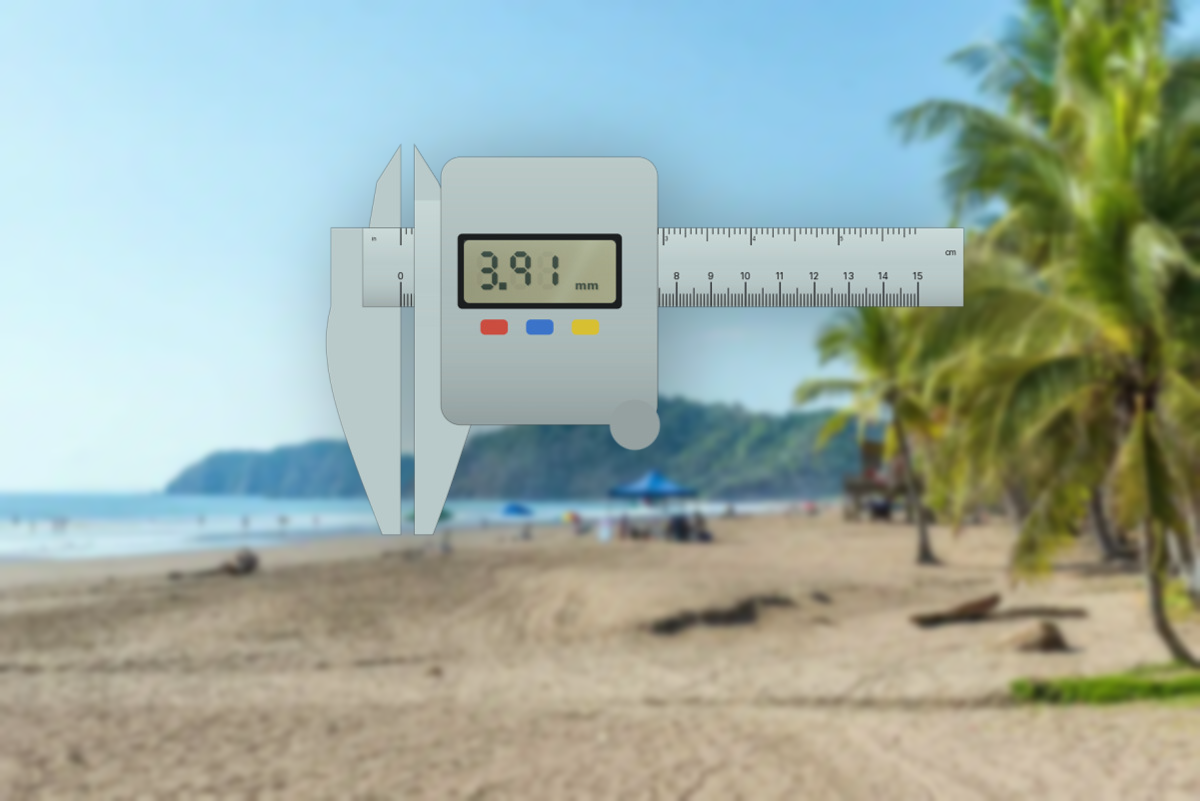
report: 3.91 (mm)
